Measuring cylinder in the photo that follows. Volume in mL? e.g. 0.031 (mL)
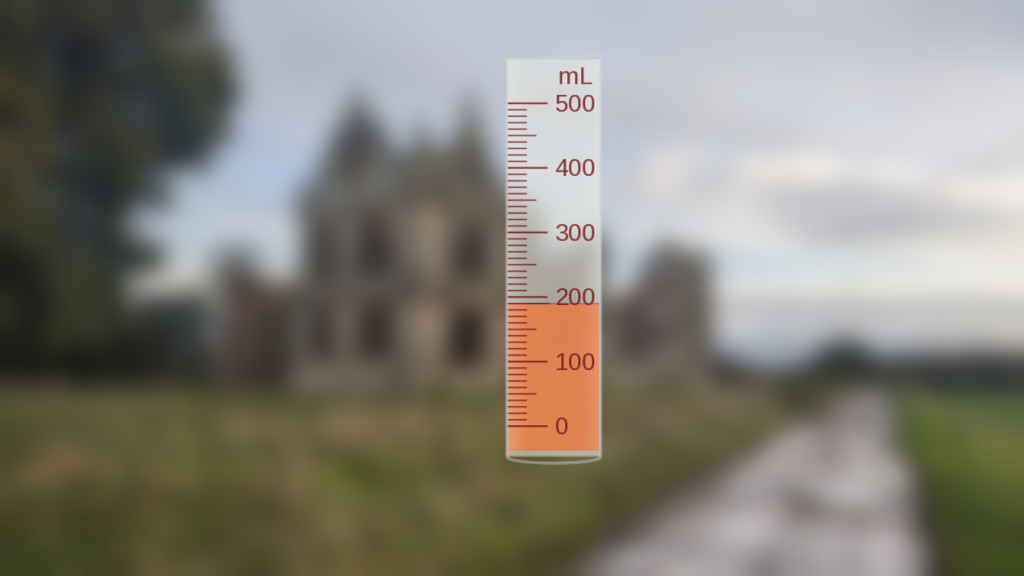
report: 190 (mL)
